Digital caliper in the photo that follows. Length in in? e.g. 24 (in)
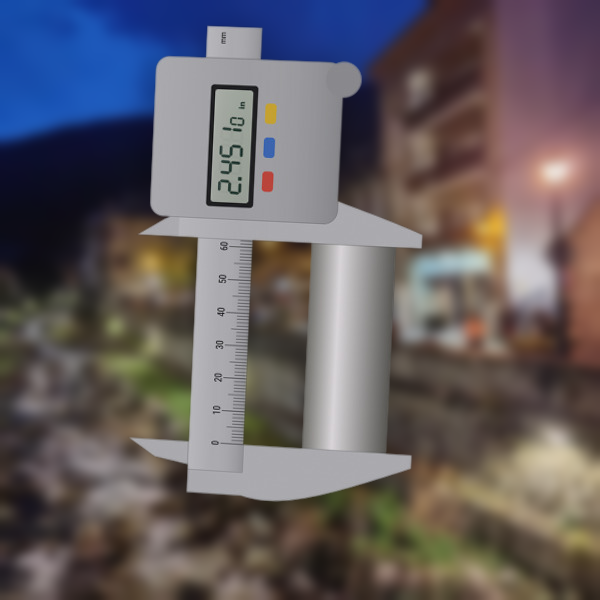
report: 2.4510 (in)
